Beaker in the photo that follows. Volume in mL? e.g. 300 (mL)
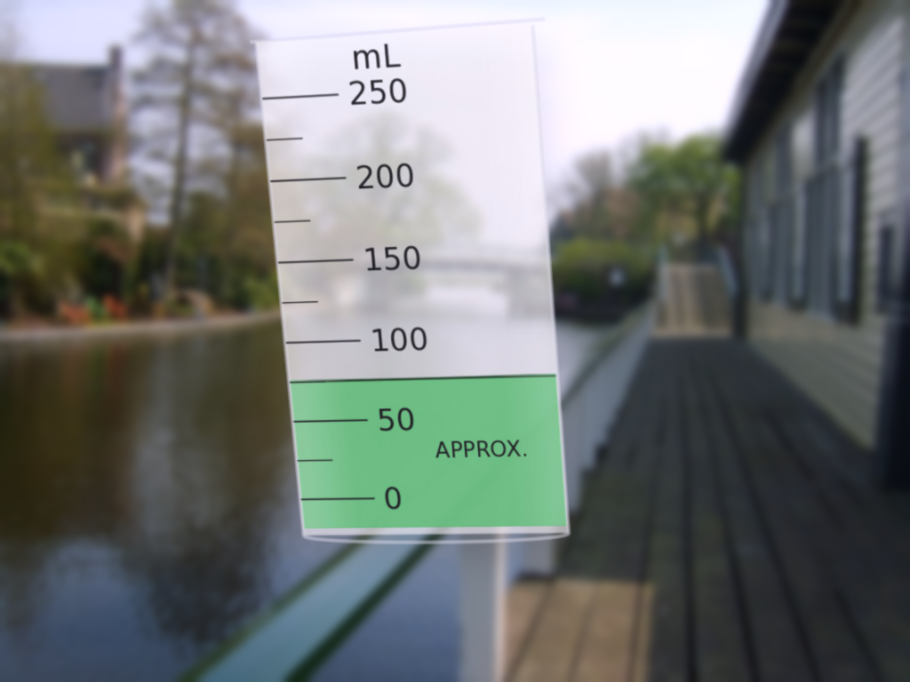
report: 75 (mL)
